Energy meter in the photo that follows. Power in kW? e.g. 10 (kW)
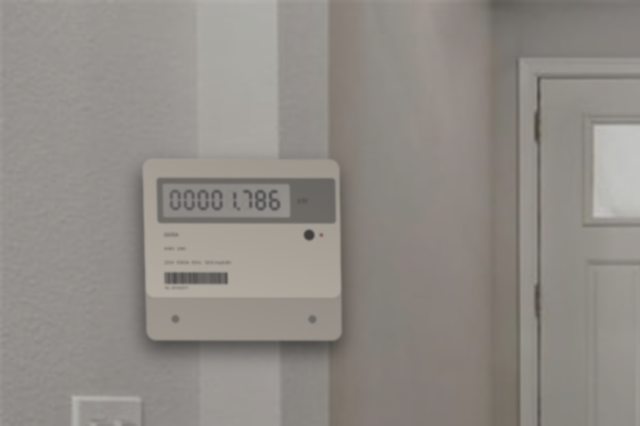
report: 1.786 (kW)
